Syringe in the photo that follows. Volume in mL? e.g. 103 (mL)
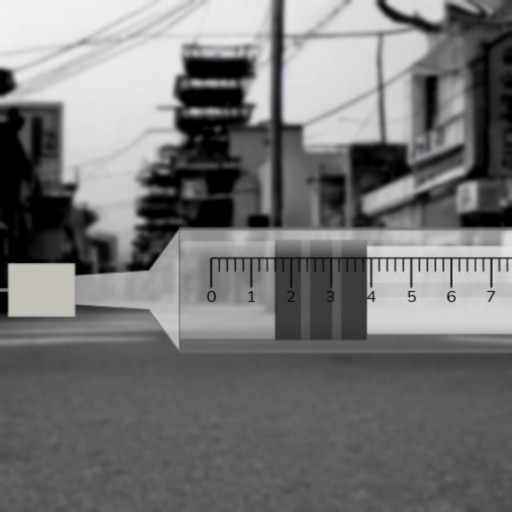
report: 1.6 (mL)
